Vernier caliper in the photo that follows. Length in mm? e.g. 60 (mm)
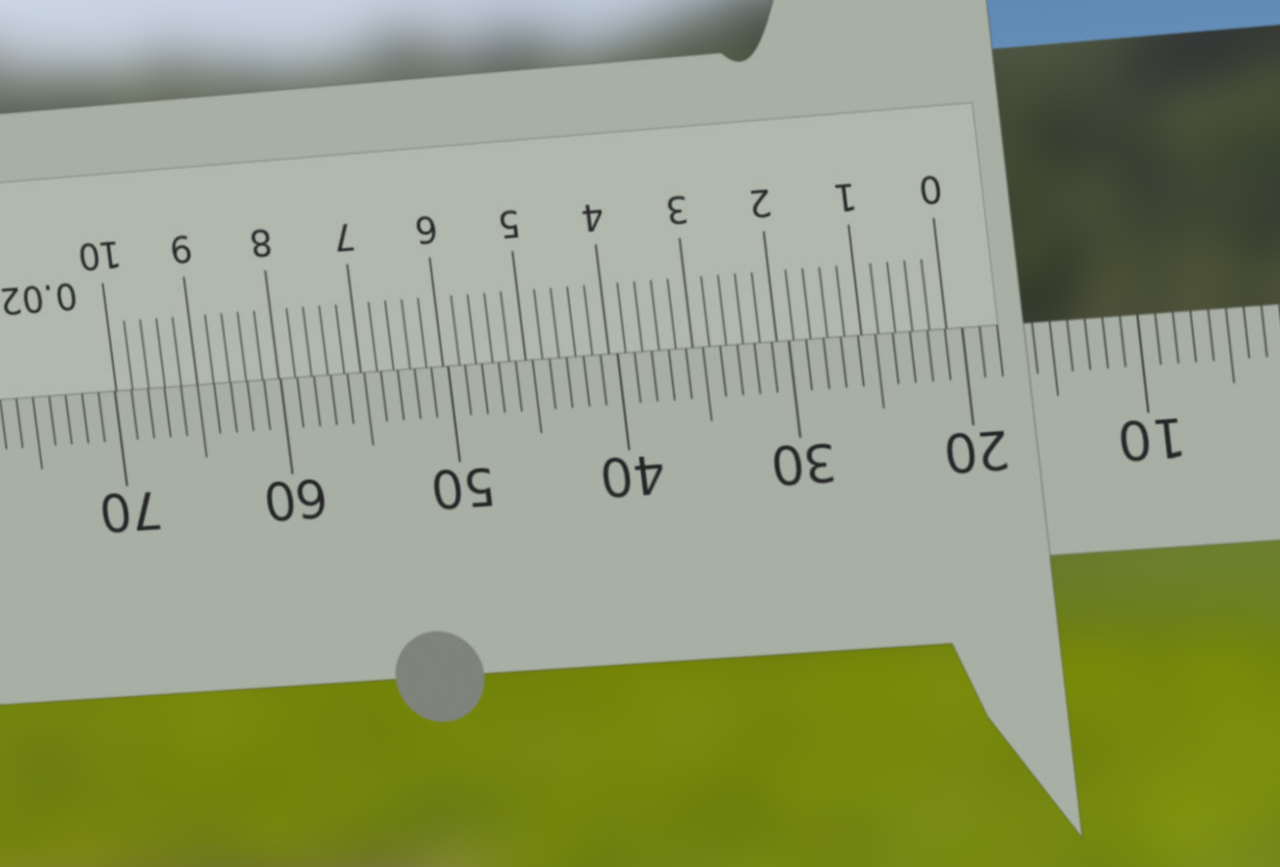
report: 20.9 (mm)
